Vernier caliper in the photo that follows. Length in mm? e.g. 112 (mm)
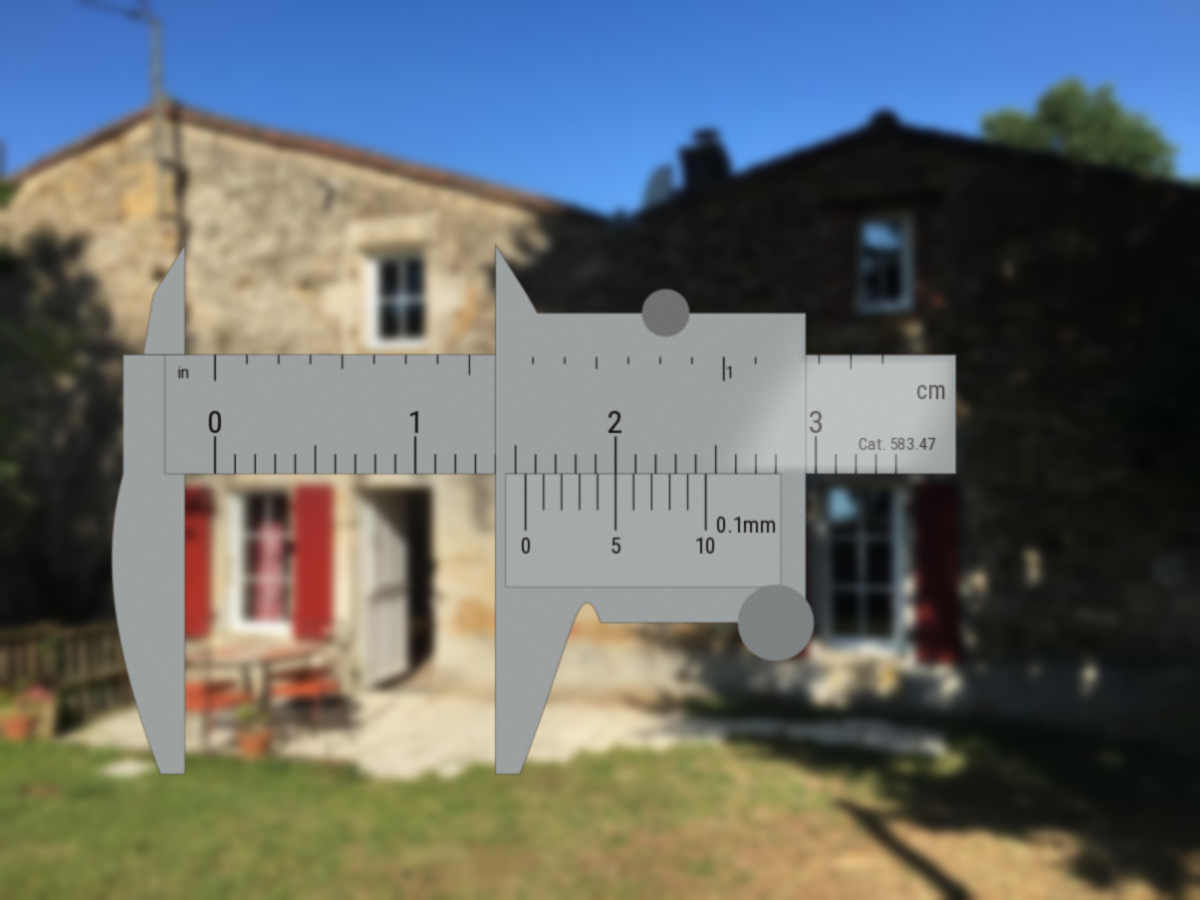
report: 15.5 (mm)
